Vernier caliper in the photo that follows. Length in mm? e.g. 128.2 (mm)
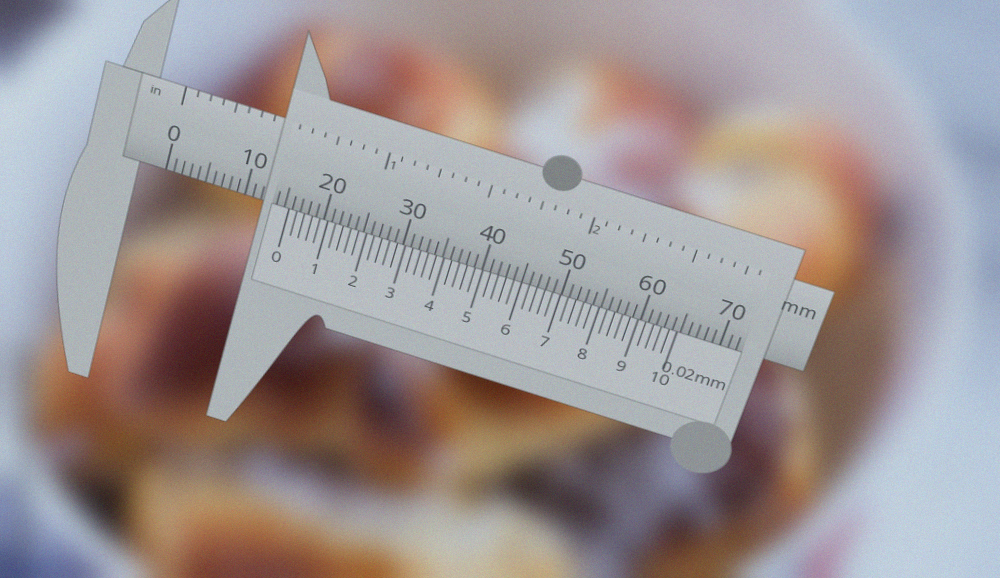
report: 15.6 (mm)
